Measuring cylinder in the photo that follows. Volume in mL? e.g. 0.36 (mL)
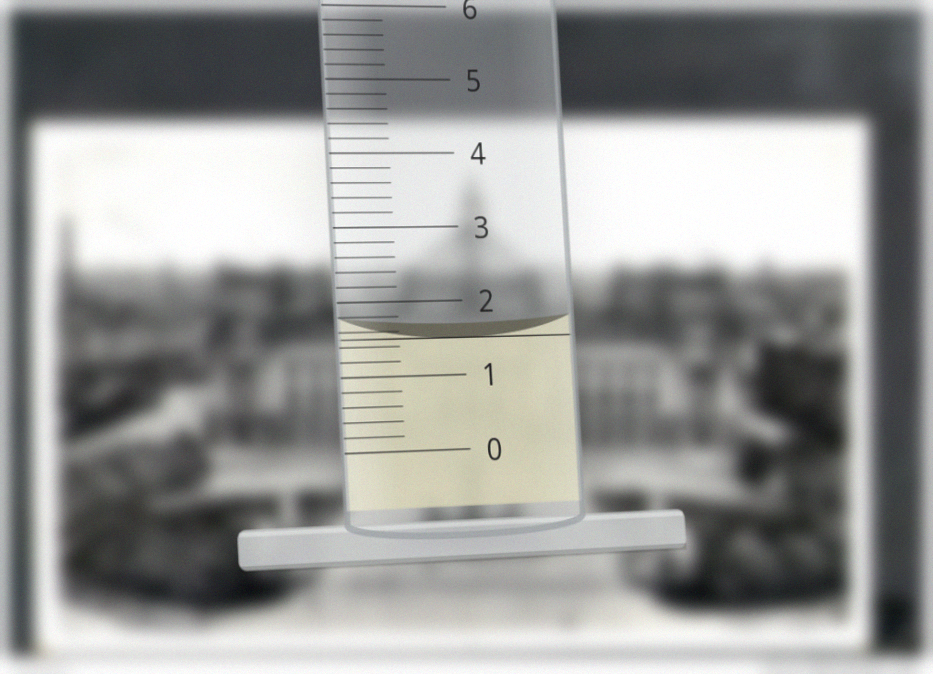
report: 1.5 (mL)
